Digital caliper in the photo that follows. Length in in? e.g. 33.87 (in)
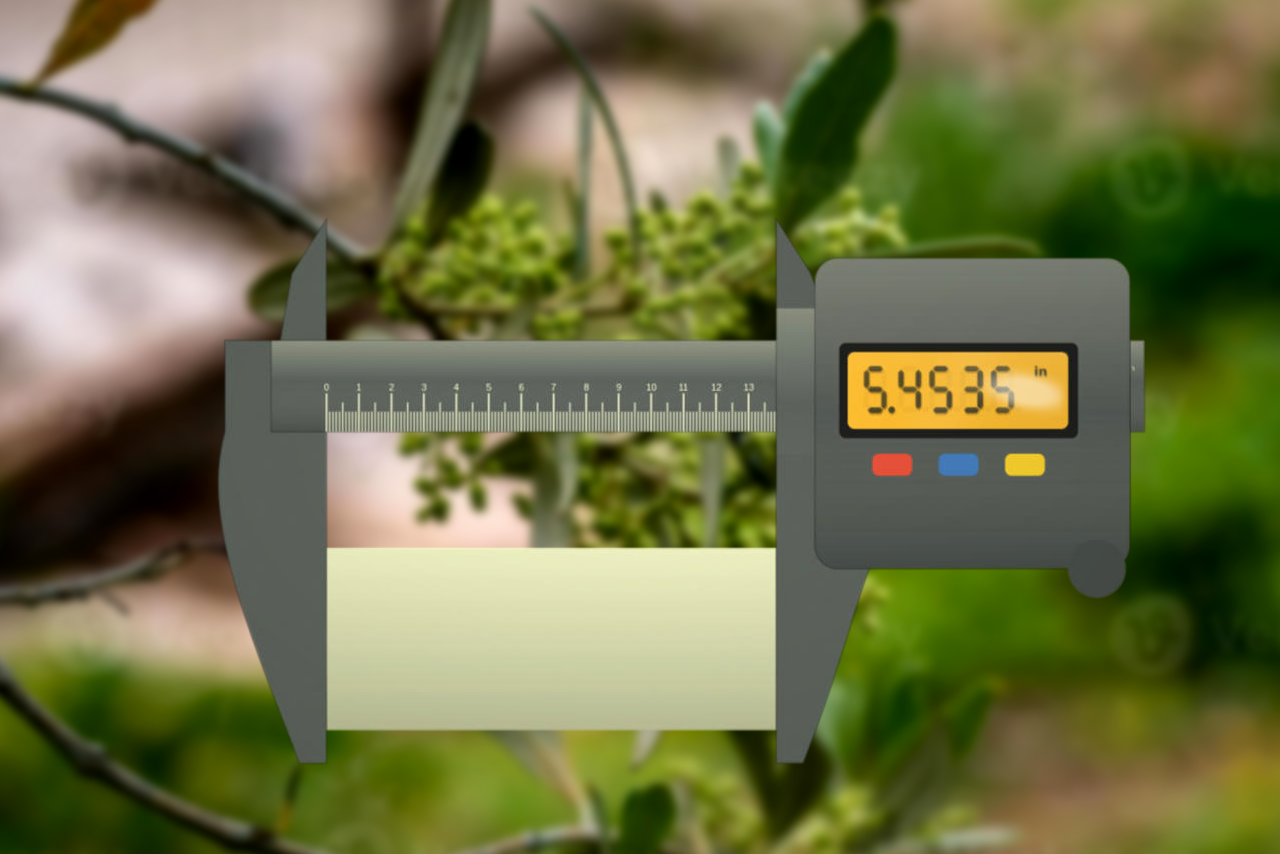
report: 5.4535 (in)
